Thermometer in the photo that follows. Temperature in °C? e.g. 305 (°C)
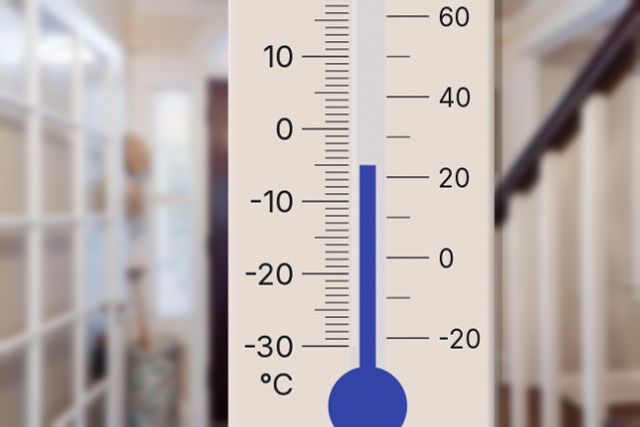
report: -5 (°C)
